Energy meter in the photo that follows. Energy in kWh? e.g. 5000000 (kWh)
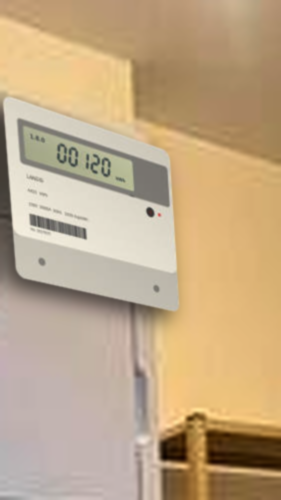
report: 120 (kWh)
